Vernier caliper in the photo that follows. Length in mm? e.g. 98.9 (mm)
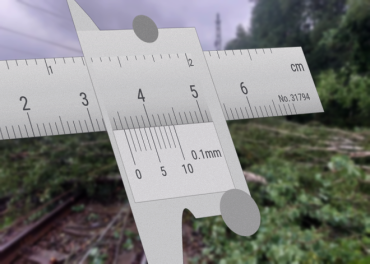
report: 35.2 (mm)
